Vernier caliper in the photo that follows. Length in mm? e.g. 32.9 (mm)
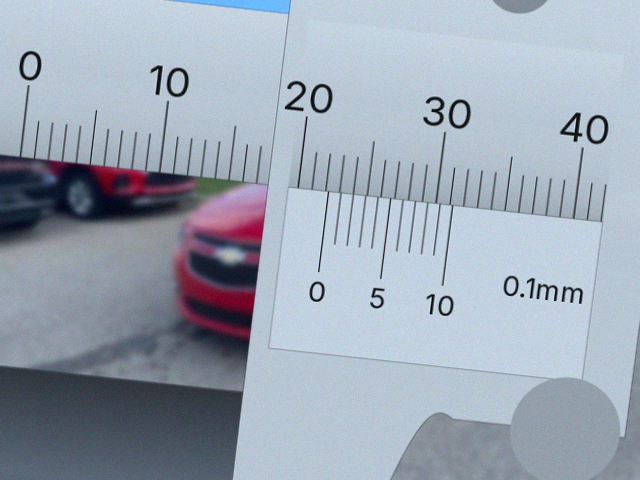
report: 22.2 (mm)
